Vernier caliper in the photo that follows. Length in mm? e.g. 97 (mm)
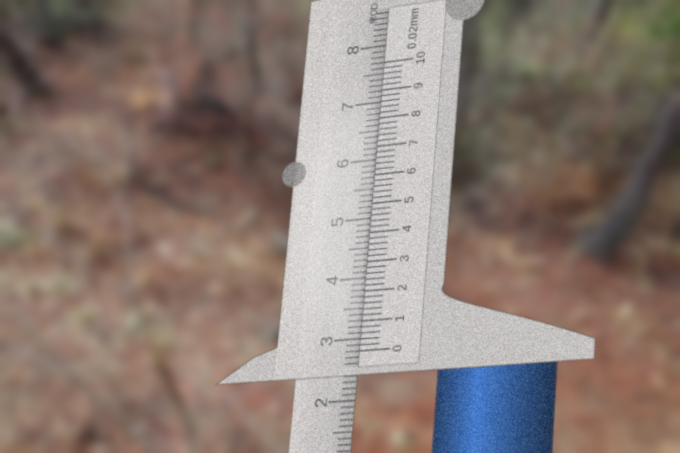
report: 28.0 (mm)
